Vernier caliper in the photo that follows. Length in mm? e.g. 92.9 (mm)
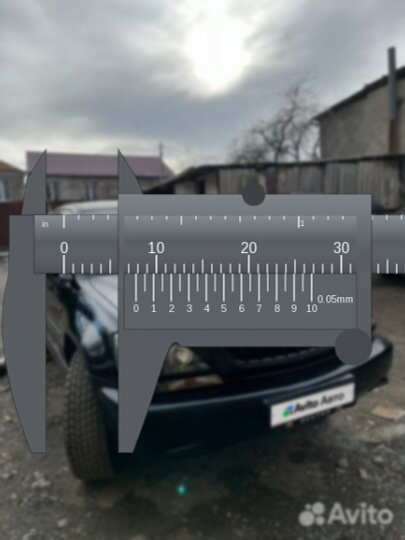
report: 7.8 (mm)
